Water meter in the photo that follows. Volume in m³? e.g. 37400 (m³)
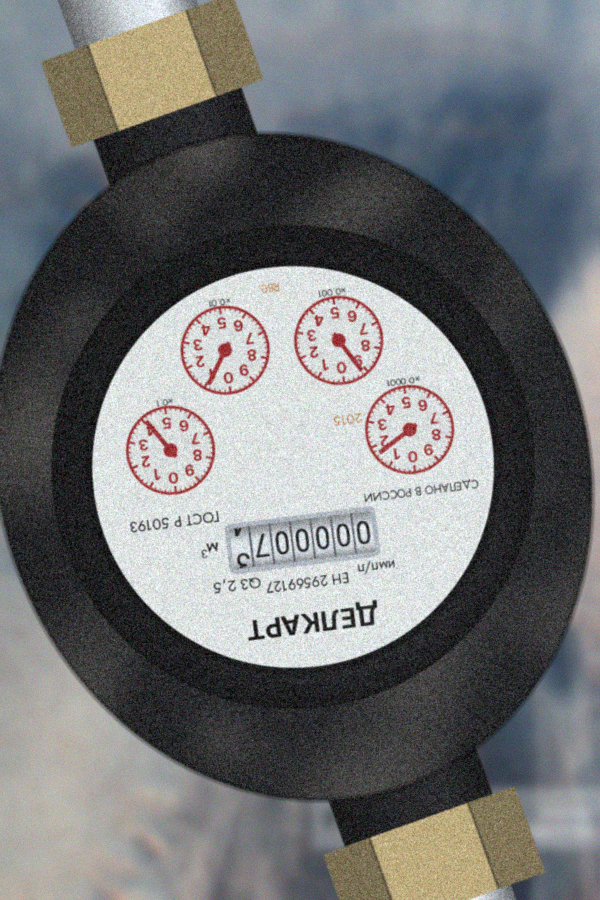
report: 73.4091 (m³)
